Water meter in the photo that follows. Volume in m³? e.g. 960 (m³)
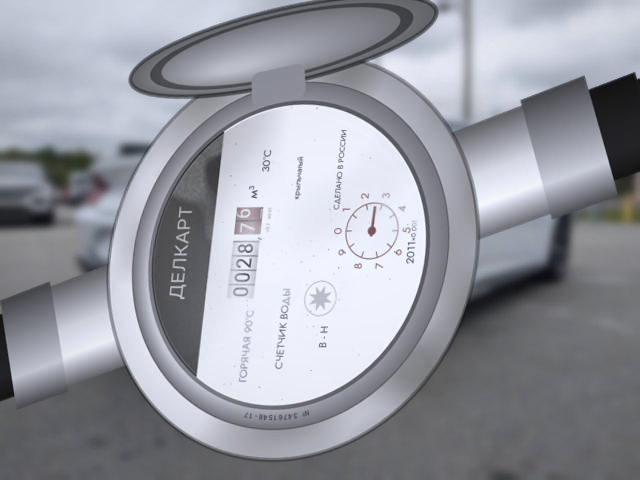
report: 28.762 (m³)
